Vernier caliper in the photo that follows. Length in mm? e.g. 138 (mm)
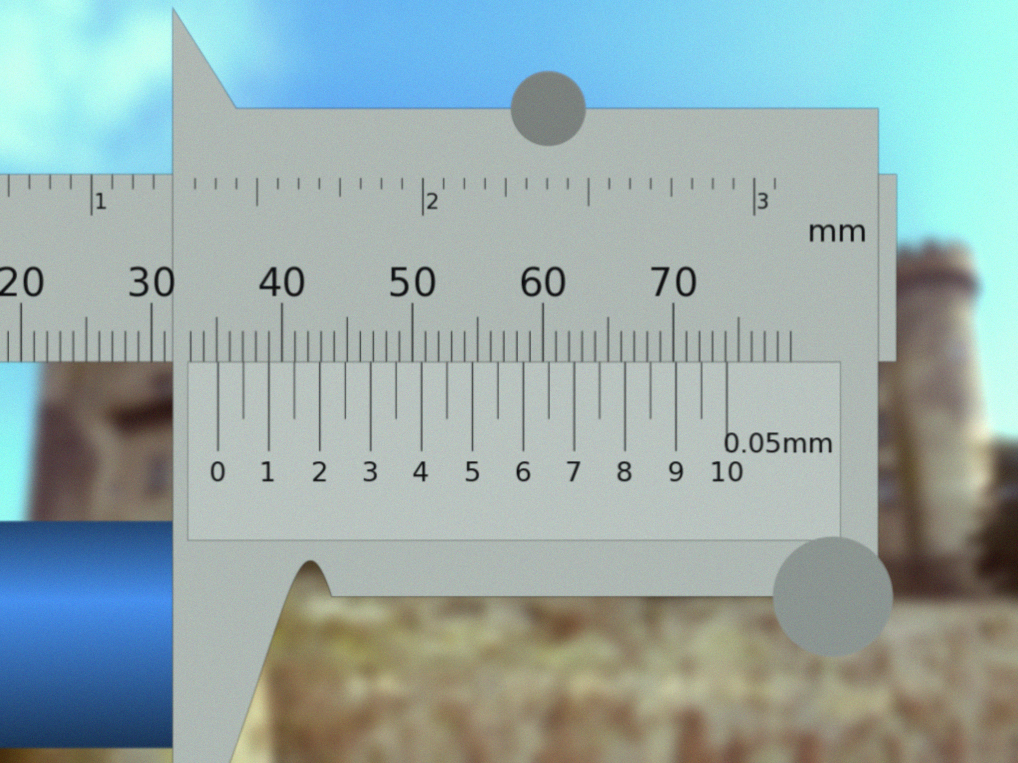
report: 35.1 (mm)
